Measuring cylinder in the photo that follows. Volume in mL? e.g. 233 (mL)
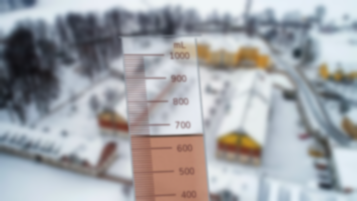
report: 650 (mL)
